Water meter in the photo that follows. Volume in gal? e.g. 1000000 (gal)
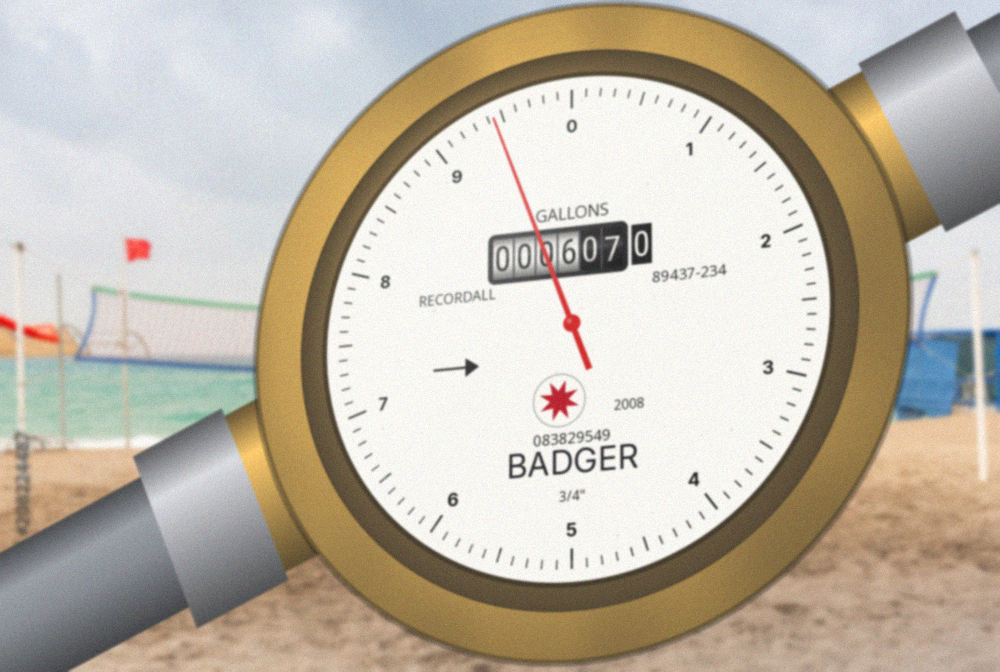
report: 6069.4 (gal)
